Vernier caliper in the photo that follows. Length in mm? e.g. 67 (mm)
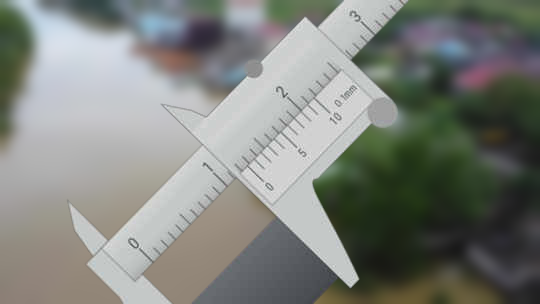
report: 12.7 (mm)
